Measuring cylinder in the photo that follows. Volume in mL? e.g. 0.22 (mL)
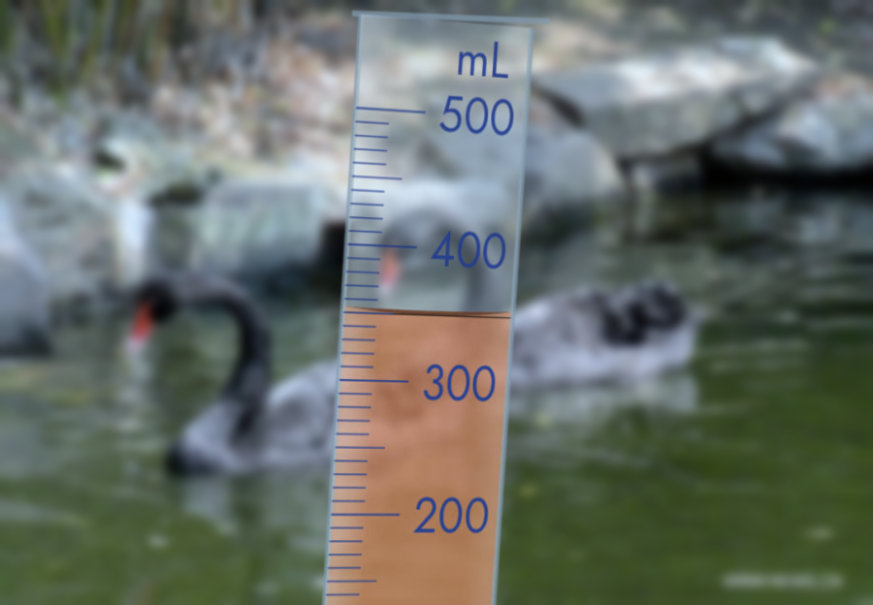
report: 350 (mL)
